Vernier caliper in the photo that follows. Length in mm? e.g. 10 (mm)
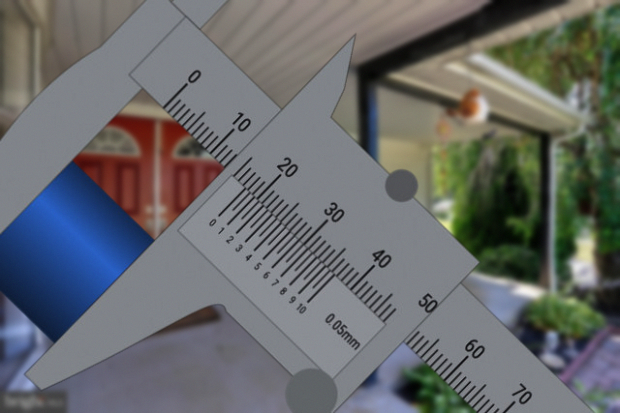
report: 17.6 (mm)
